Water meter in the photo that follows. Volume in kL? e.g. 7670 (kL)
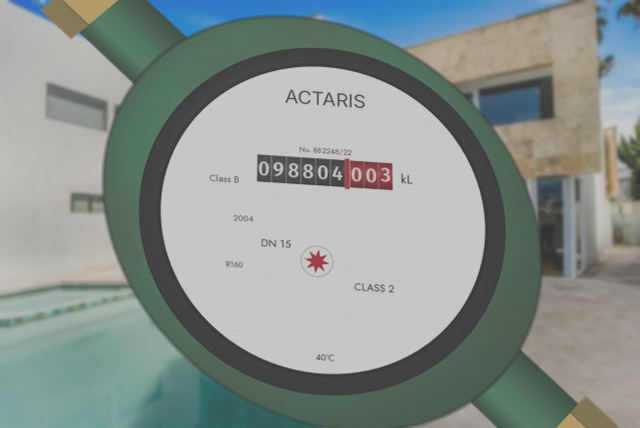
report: 98804.003 (kL)
